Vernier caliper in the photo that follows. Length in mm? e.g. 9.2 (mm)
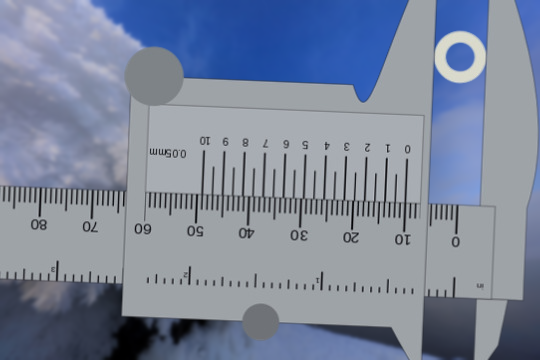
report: 10.0 (mm)
